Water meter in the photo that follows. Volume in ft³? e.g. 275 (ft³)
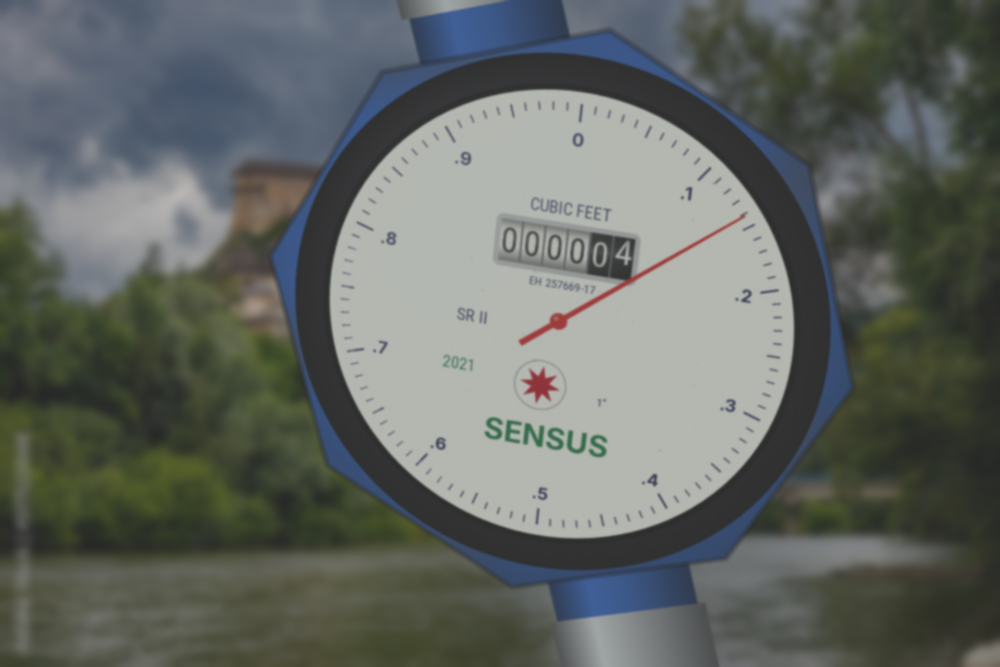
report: 4.14 (ft³)
